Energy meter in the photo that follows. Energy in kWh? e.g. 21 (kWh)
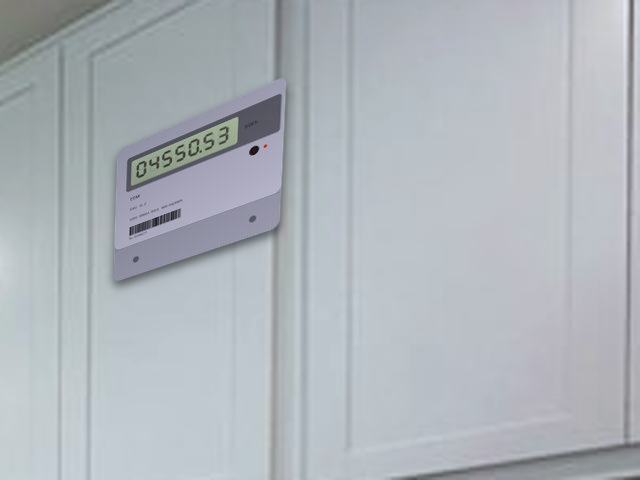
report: 4550.53 (kWh)
